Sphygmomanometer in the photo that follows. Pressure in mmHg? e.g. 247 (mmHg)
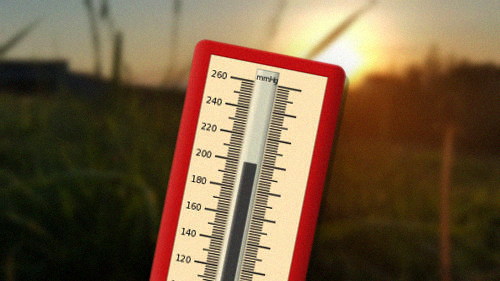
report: 200 (mmHg)
